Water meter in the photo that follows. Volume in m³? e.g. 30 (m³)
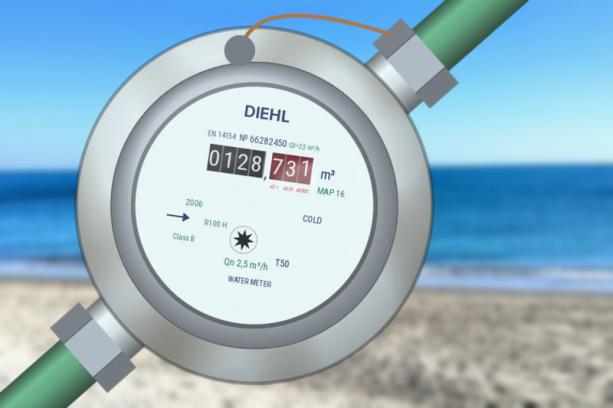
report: 128.731 (m³)
